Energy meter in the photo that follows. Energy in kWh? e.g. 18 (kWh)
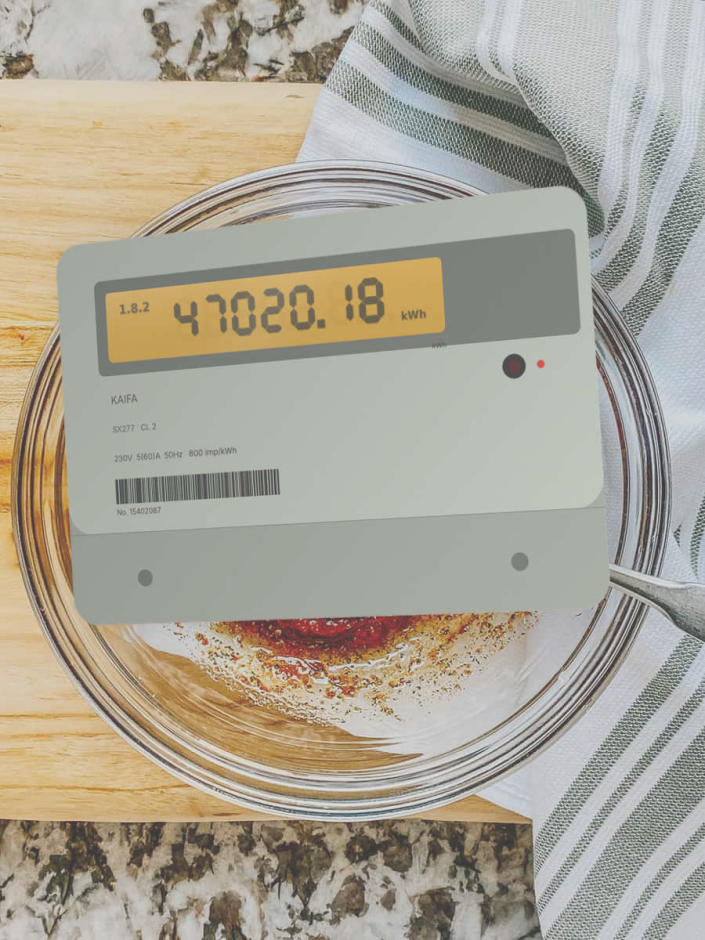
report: 47020.18 (kWh)
